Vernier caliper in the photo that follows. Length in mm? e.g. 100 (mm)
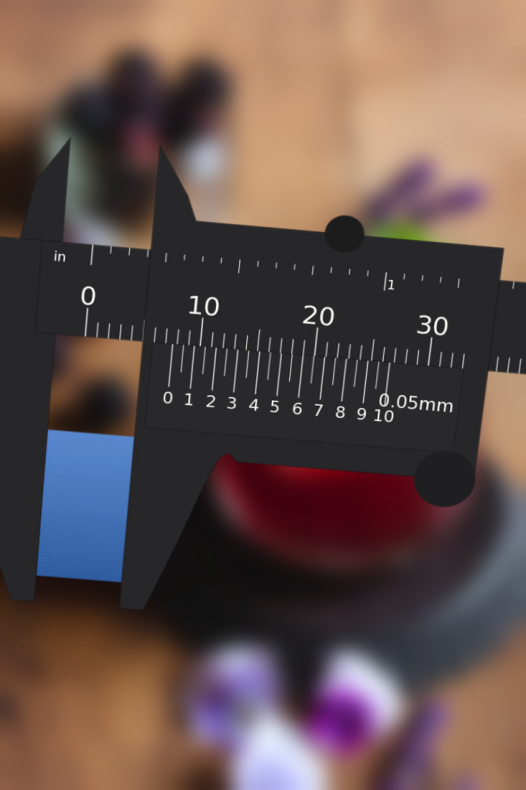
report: 7.6 (mm)
